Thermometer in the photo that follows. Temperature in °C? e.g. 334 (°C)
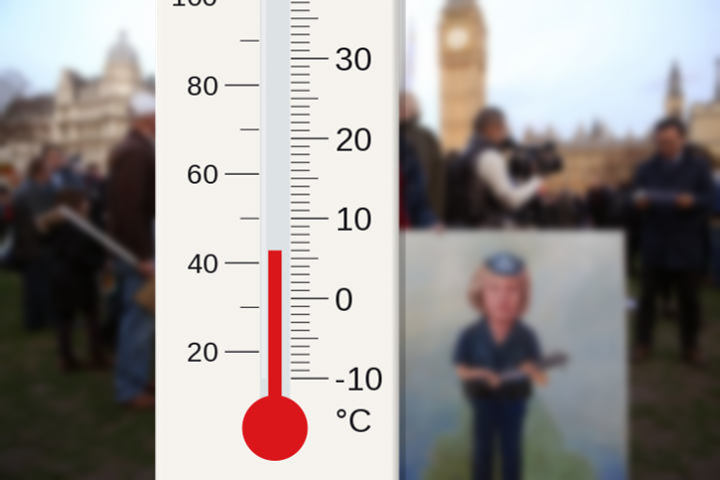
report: 6 (°C)
